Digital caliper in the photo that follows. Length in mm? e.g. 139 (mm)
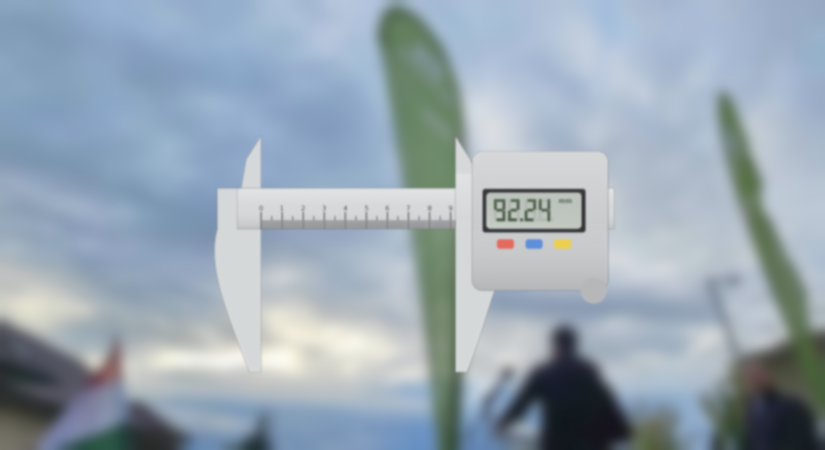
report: 92.24 (mm)
